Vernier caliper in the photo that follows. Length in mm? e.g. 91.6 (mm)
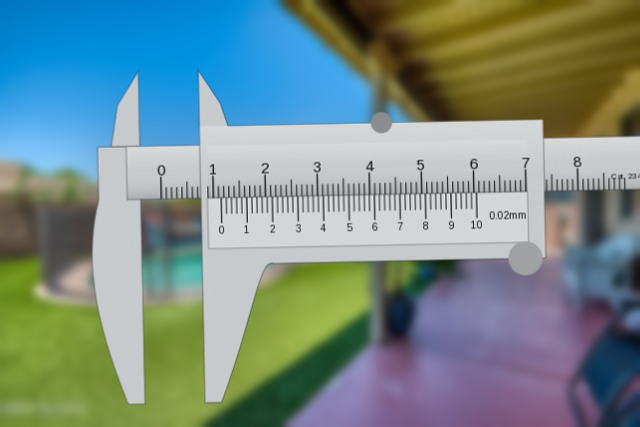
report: 11.5 (mm)
